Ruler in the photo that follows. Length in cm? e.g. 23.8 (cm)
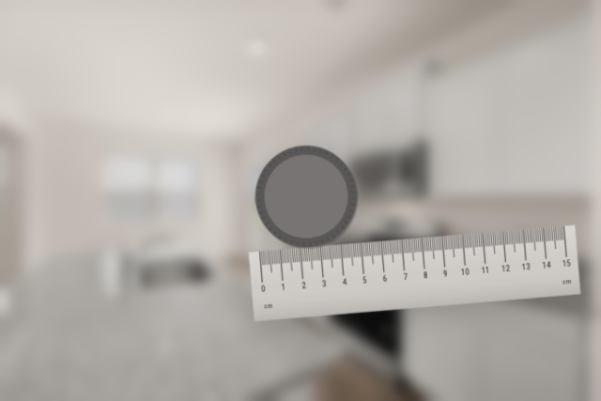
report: 5 (cm)
